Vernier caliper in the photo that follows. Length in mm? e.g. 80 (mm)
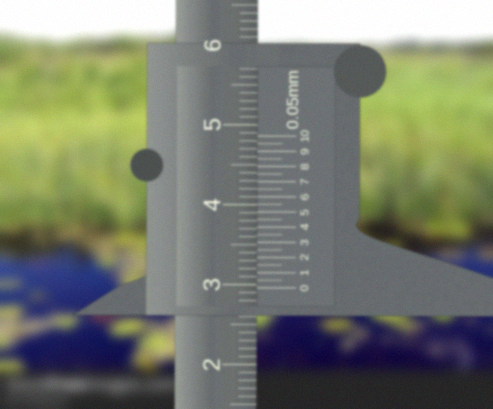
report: 29.6 (mm)
